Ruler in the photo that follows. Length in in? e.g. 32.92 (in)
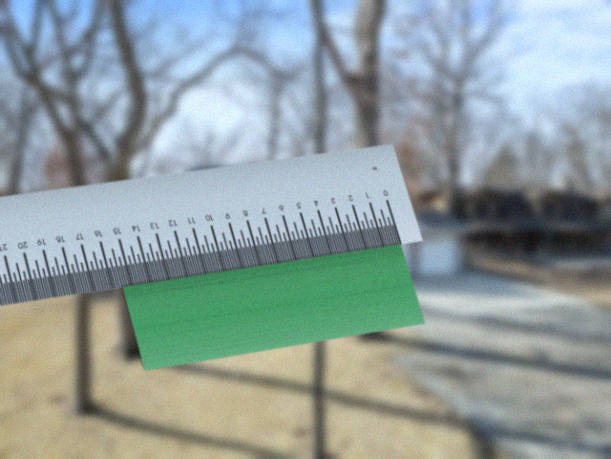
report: 15.5 (in)
